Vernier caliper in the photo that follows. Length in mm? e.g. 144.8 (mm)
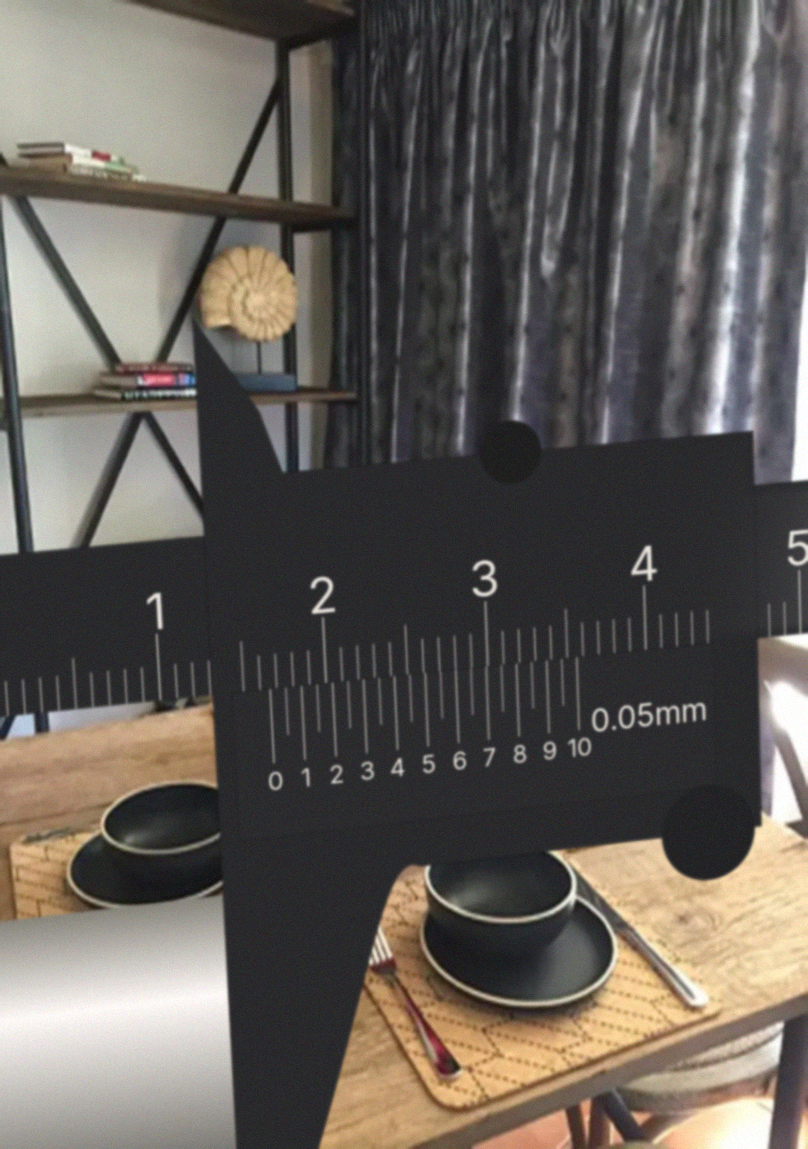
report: 16.6 (mm)
